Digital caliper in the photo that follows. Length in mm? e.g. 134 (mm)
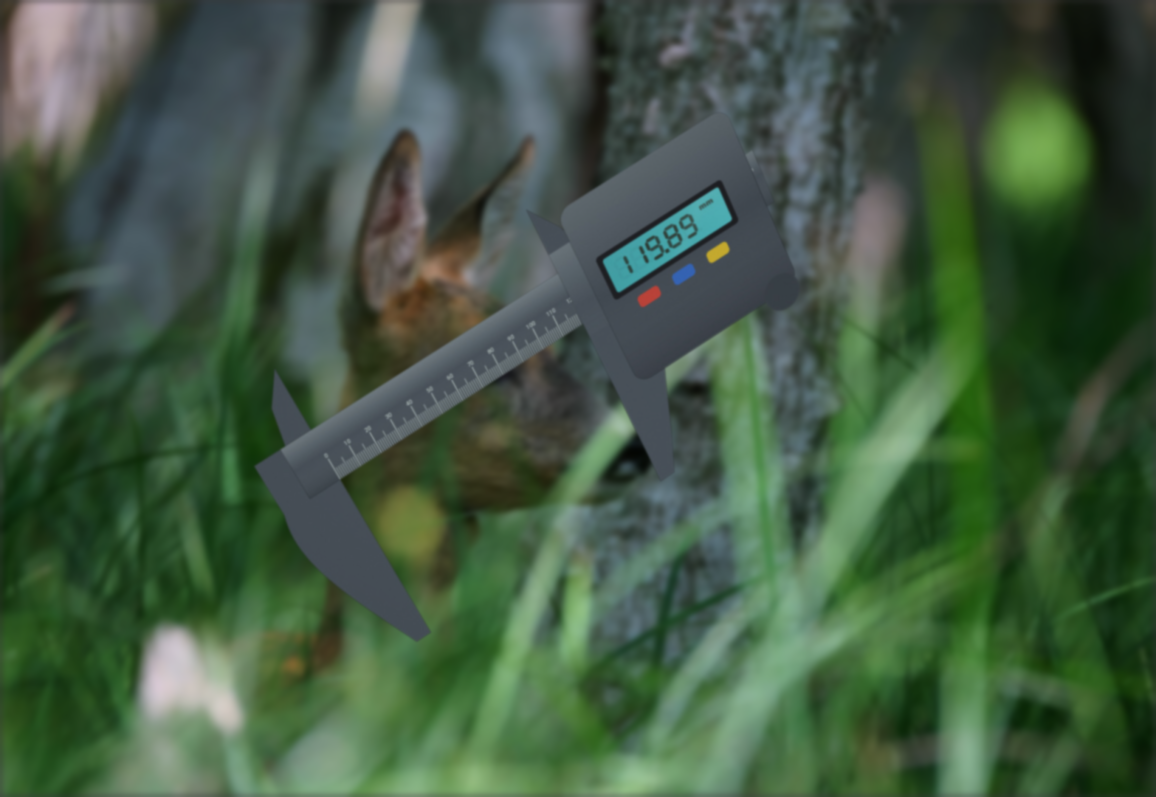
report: 119.89 (mm)
